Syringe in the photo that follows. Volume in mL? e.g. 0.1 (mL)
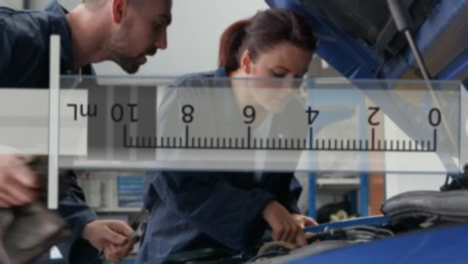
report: 9 (mL)
